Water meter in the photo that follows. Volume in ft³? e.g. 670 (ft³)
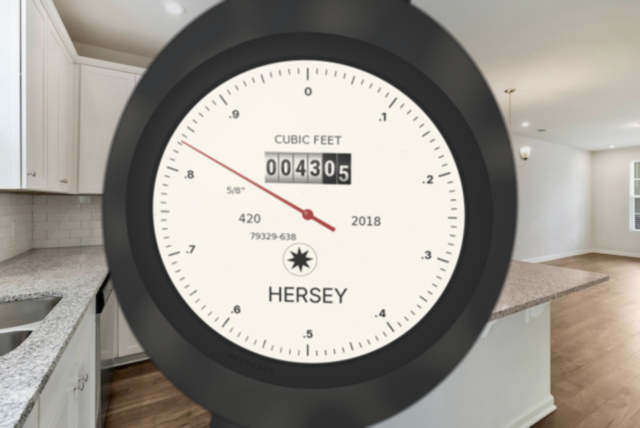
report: 4304.83 (ft³)
